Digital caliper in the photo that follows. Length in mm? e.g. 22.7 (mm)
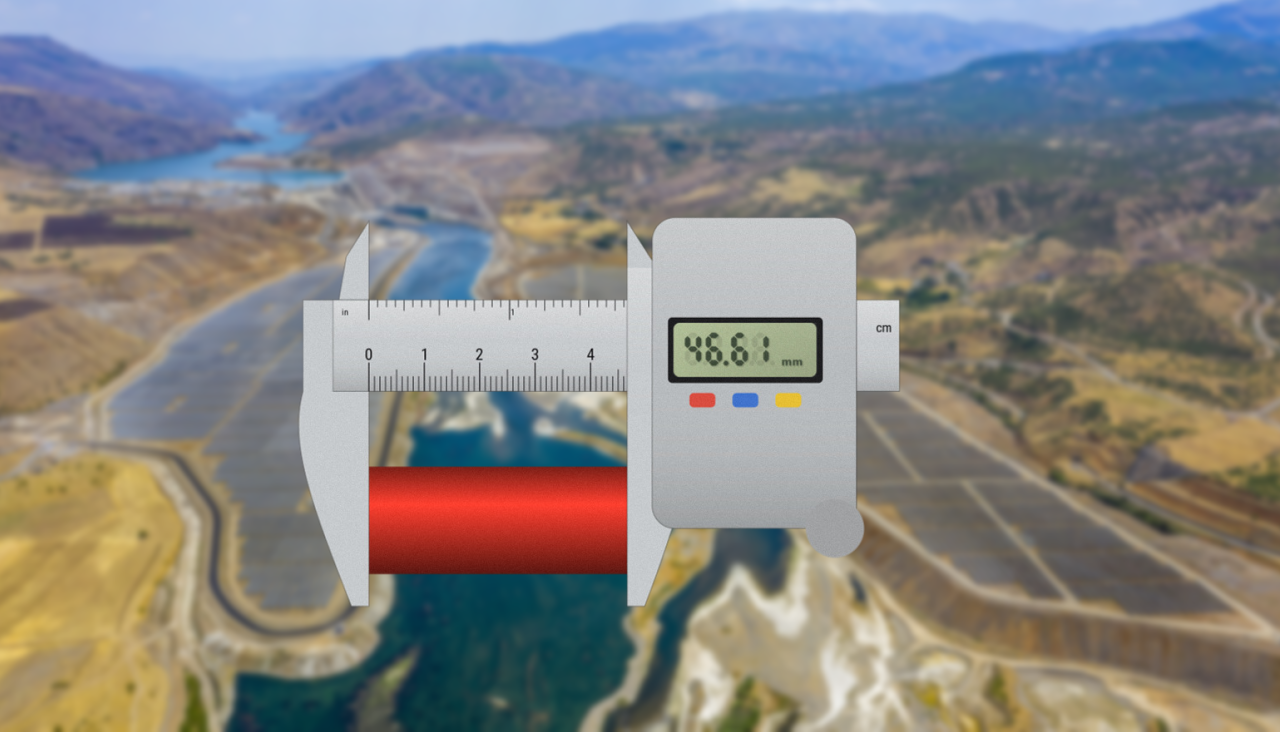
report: 46.61 (mm)
